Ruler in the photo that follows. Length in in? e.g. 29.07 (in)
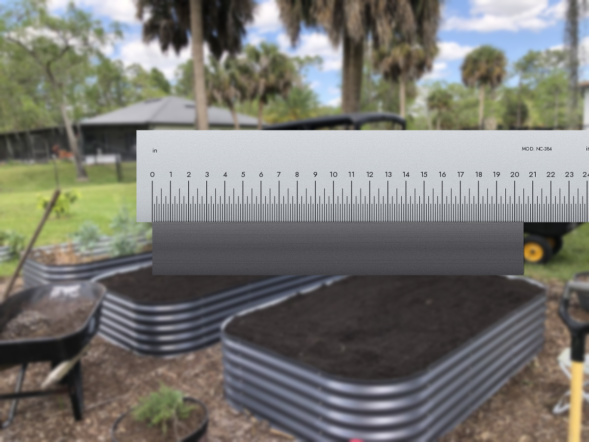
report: 20.5 (in)
